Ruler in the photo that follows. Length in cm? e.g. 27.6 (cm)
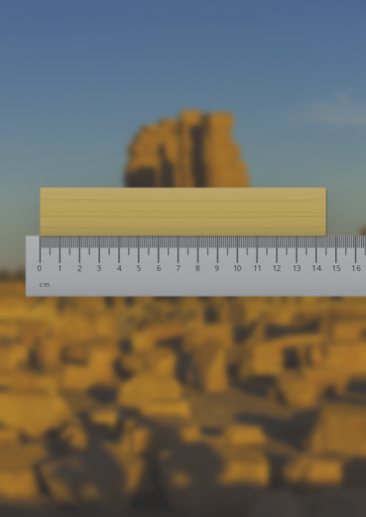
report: 14.5 (cm)
